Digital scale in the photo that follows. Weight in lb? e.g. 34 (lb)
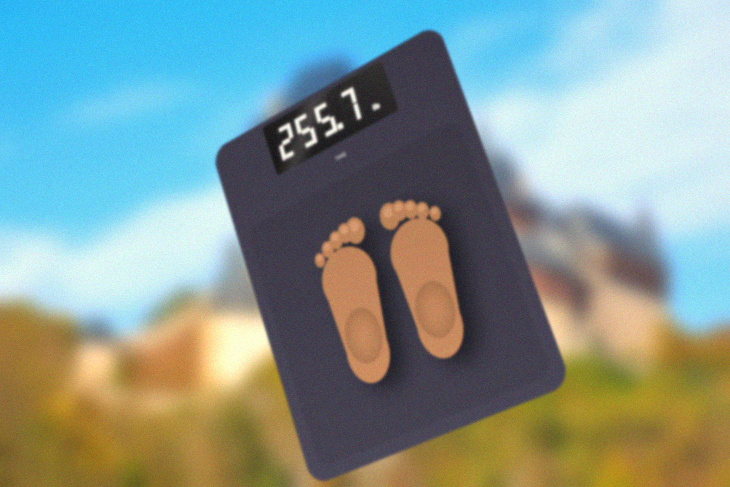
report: 255.7 (lb)
